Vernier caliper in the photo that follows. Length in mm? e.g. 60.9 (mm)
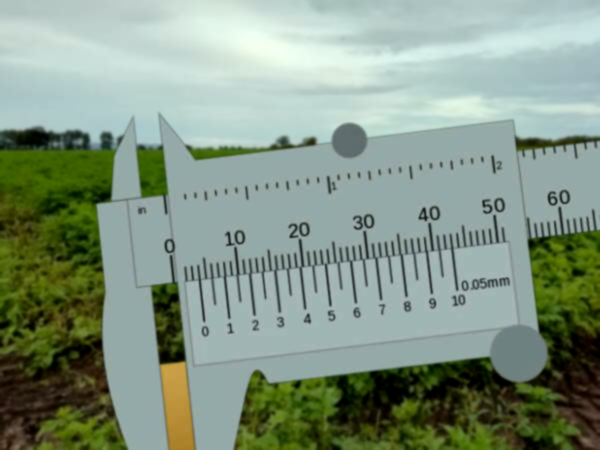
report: 4.0 (mm)
